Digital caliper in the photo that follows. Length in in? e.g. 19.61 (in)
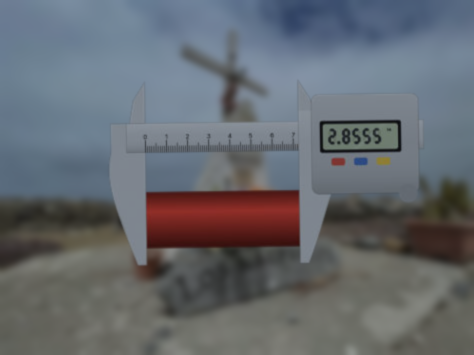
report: 2.8555 (in)
